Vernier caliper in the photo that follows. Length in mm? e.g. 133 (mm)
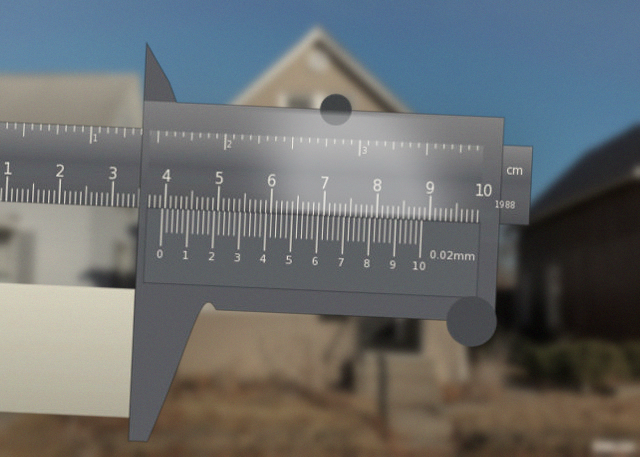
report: 39.5 (mm)
